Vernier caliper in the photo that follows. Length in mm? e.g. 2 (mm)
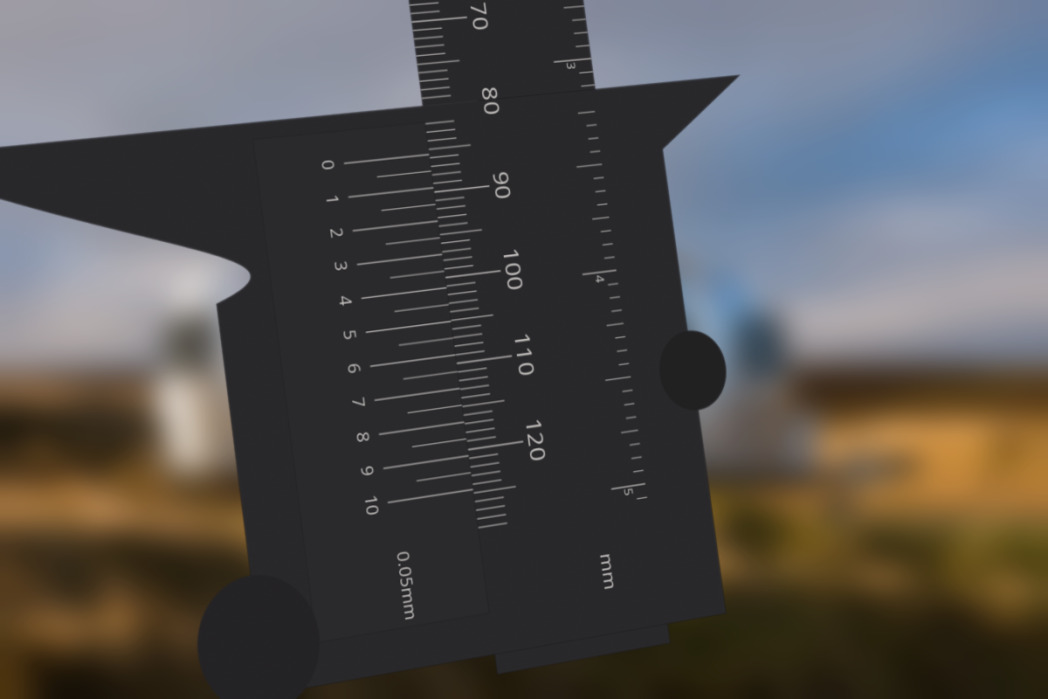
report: 85.6 (mm)
